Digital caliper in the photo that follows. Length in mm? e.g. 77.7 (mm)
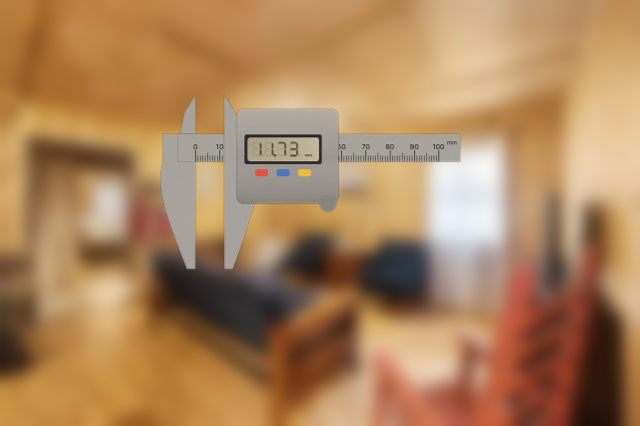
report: 11.73 (mm)
